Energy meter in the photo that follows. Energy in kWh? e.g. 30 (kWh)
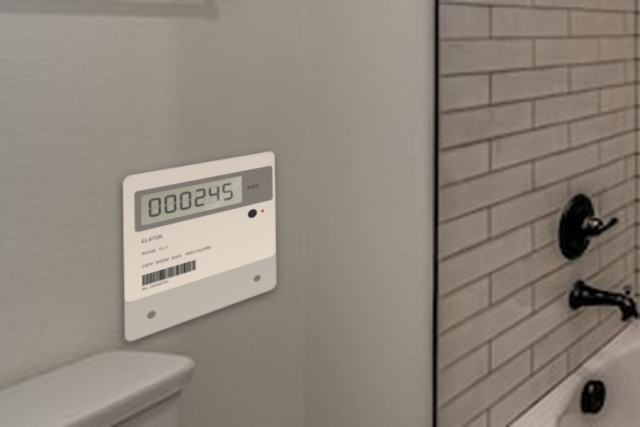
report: 245 (kWh)
